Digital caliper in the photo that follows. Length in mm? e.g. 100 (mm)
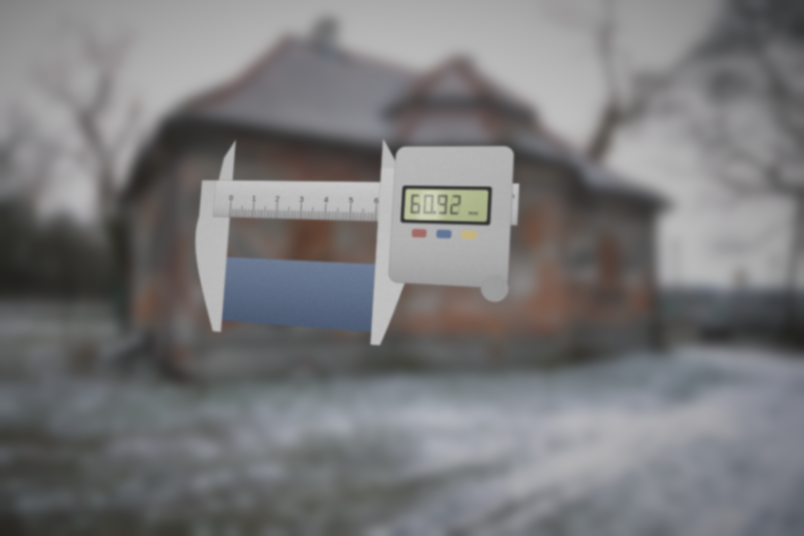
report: 60.92 (mm)
